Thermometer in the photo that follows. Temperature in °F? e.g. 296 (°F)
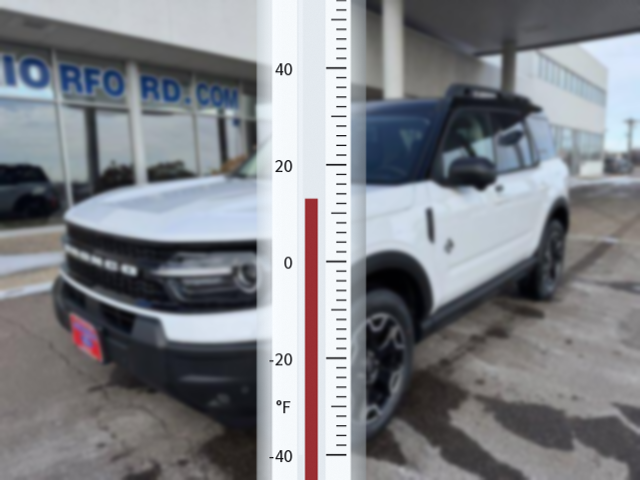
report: 13 (°F)
